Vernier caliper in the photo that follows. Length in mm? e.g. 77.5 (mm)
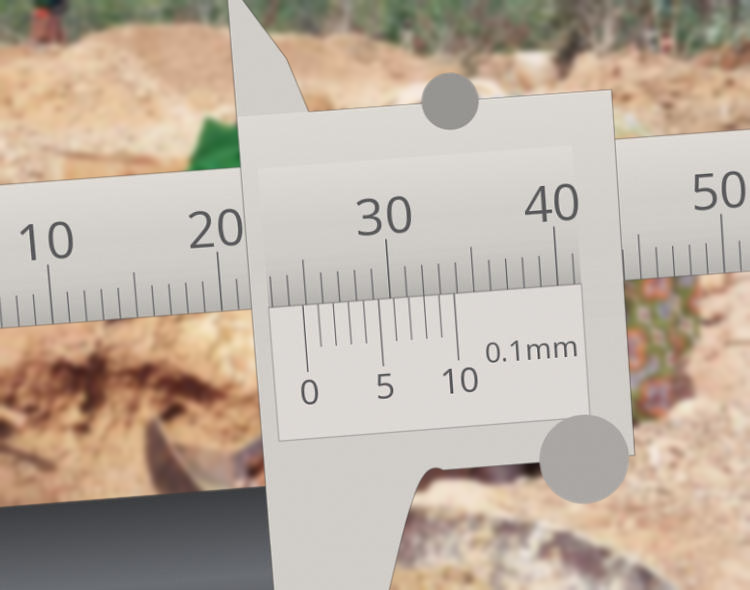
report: 24.8 (mm)
